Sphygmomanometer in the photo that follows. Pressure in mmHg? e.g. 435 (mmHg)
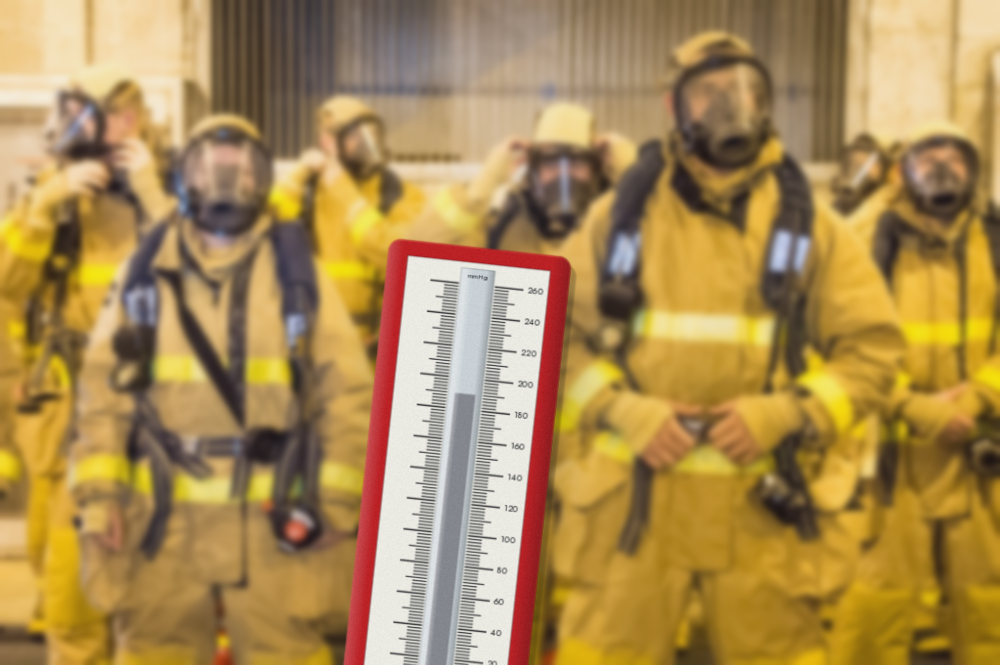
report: 190 (mmHg)
